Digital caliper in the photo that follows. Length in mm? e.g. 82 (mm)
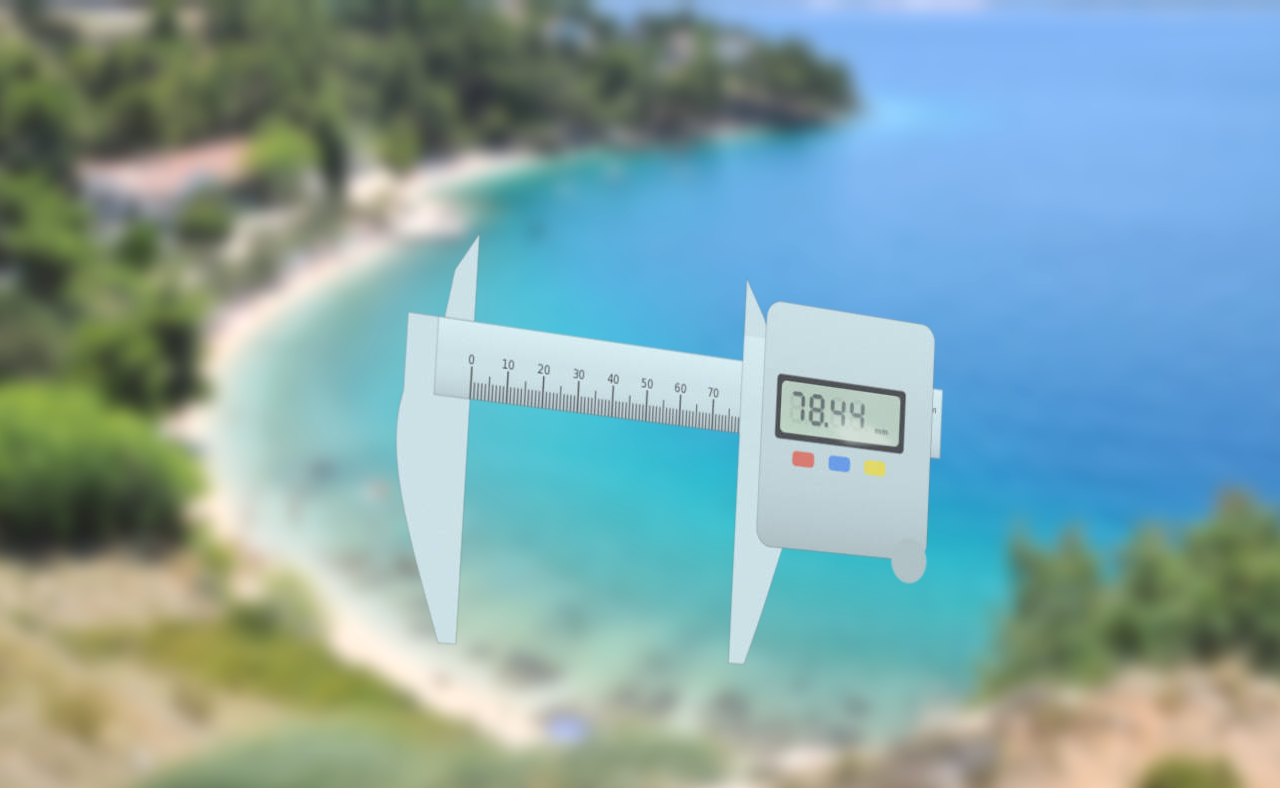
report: 78.44 (mm)
